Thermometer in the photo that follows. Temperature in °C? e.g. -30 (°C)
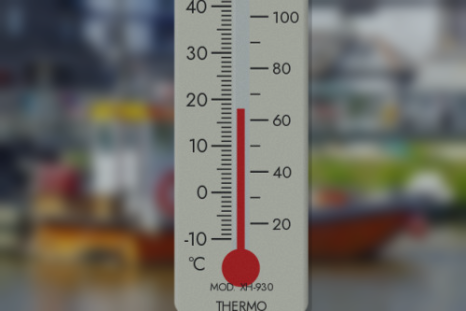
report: 18 (°C)
